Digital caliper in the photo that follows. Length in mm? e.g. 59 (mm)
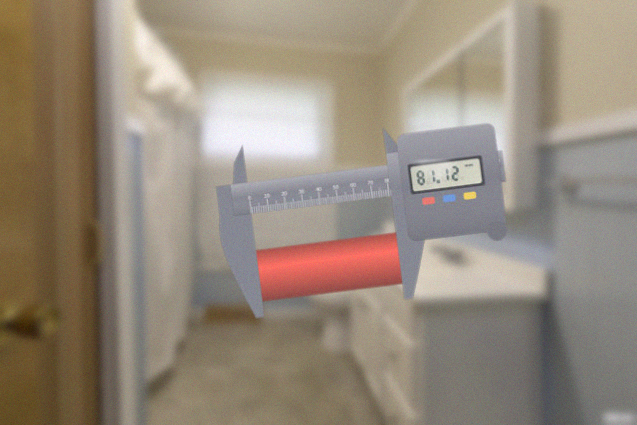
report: 81.12 (mm)
